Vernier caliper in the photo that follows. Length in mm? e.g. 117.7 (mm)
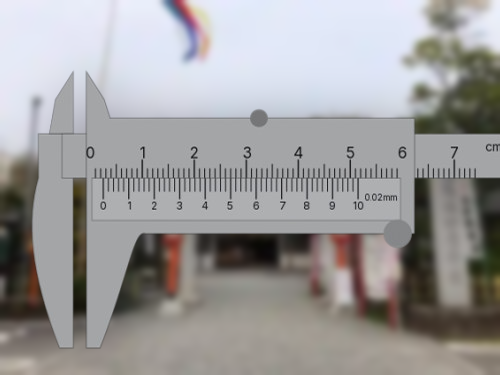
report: 2.5 (mm)
